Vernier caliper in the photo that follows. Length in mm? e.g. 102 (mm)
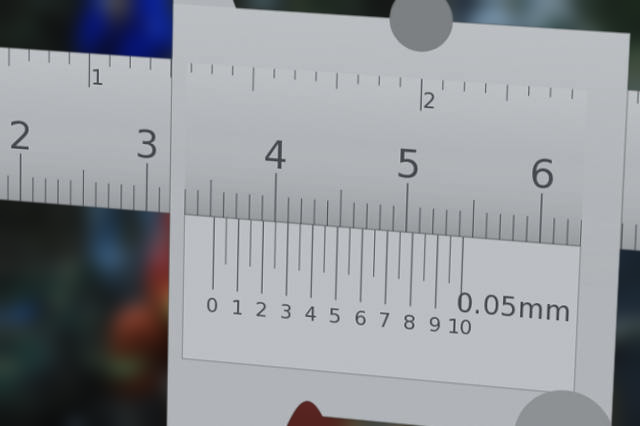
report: 35.3 (mm)
